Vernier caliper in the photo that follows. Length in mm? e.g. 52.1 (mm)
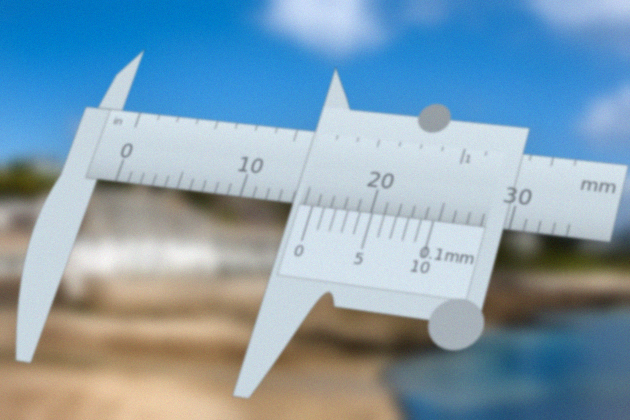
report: 15.6 (mm)
